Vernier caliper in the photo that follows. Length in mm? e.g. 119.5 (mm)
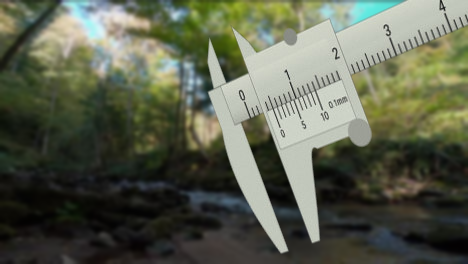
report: 5.0 (mm)
